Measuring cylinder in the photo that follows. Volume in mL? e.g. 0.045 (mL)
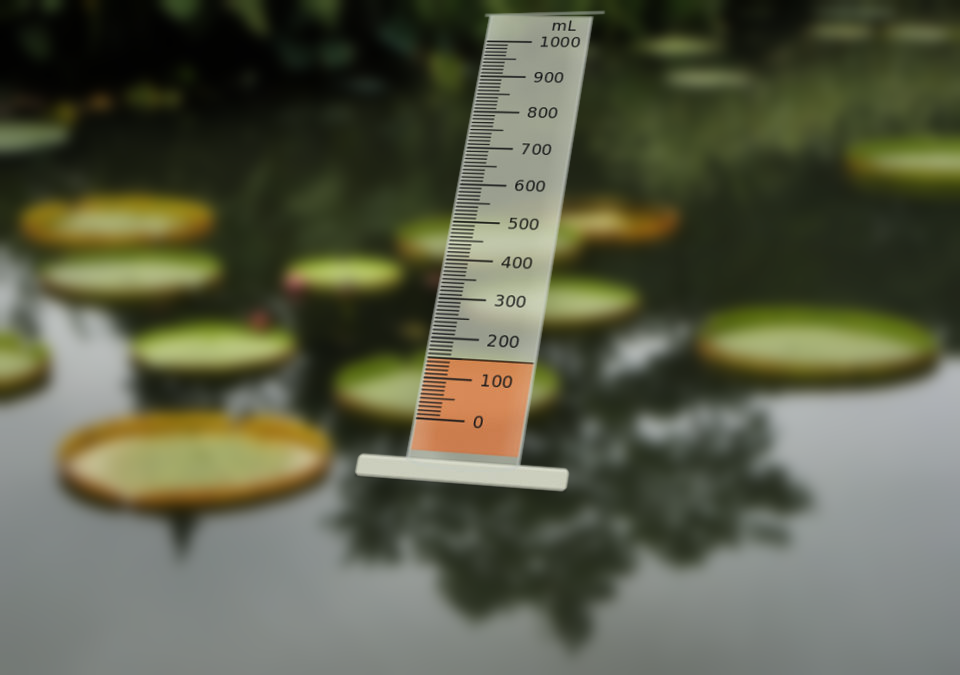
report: 150 (mL)
